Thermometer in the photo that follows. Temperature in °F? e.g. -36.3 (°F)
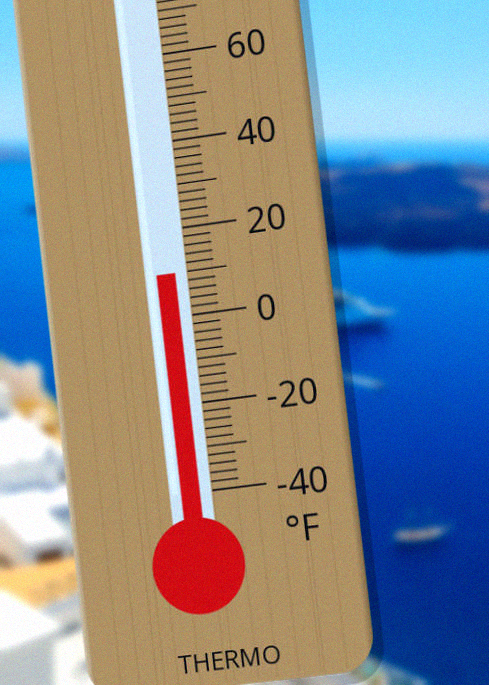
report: 10 (°F)
